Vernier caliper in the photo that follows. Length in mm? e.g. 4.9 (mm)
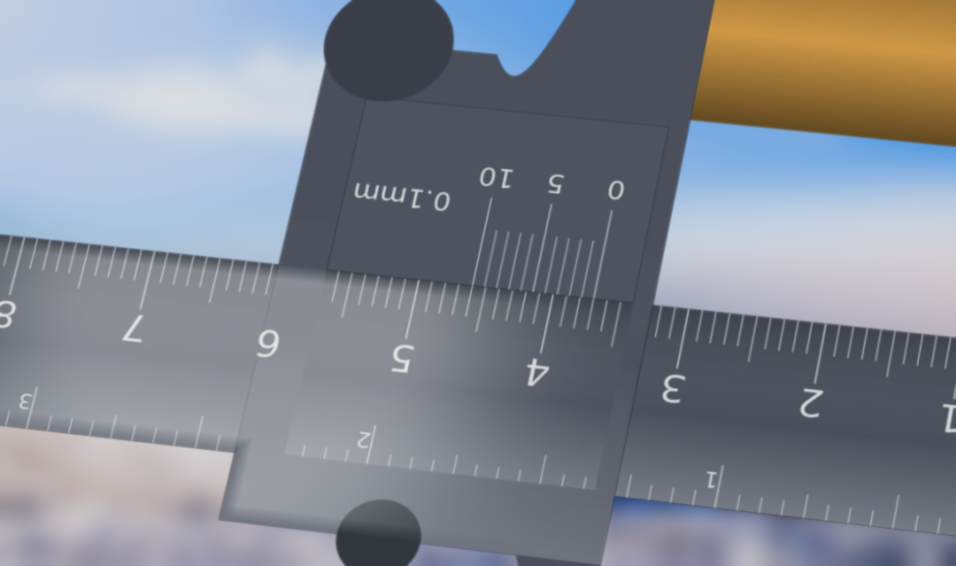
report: 37.0 (mm)
